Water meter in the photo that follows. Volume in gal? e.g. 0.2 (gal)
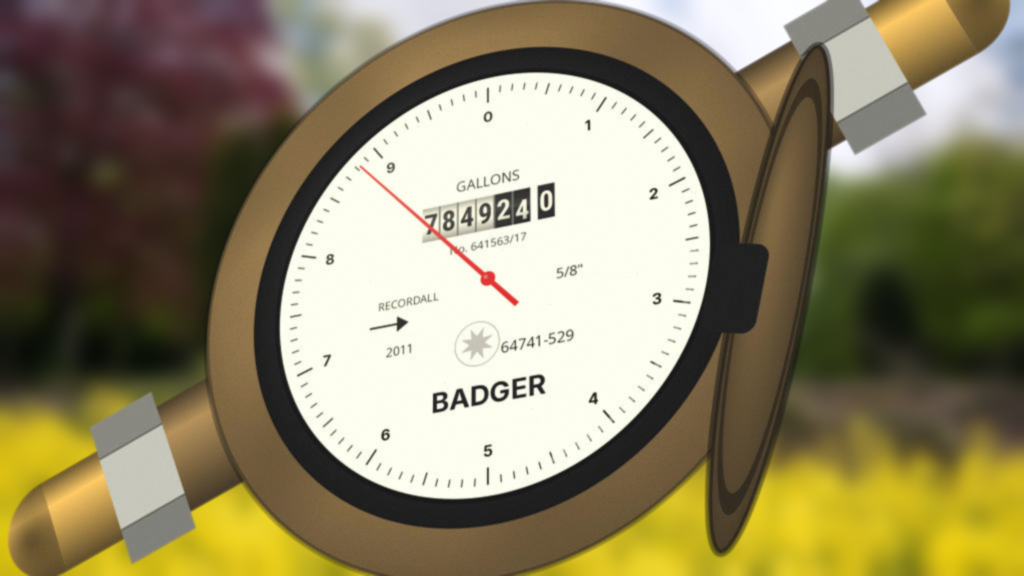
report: 7849238.8 (gal)
